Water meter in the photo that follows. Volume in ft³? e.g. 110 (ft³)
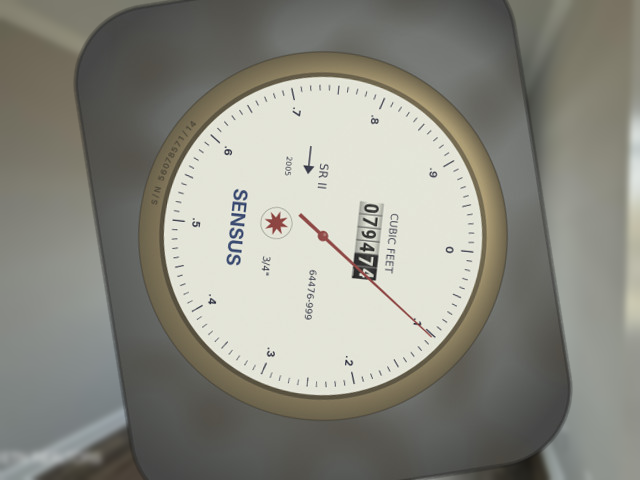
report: 79474.10 (ft³)
